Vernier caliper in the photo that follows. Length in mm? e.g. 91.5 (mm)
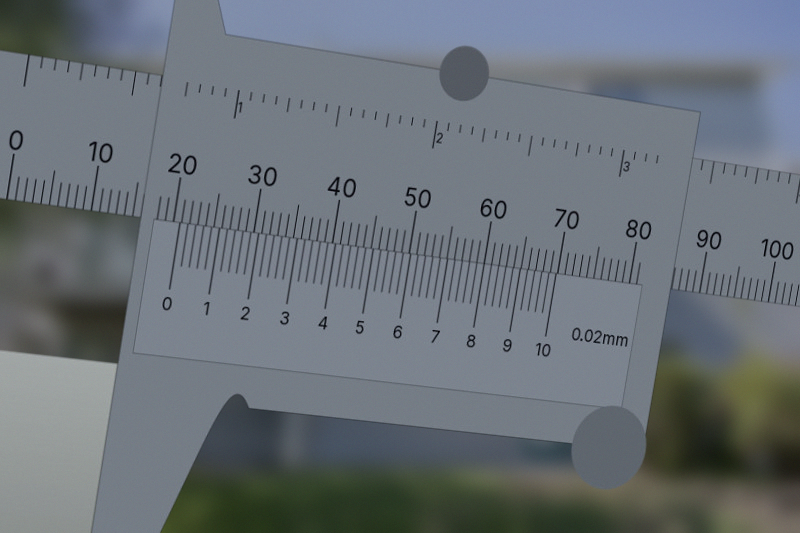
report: 20.8 (mm)
